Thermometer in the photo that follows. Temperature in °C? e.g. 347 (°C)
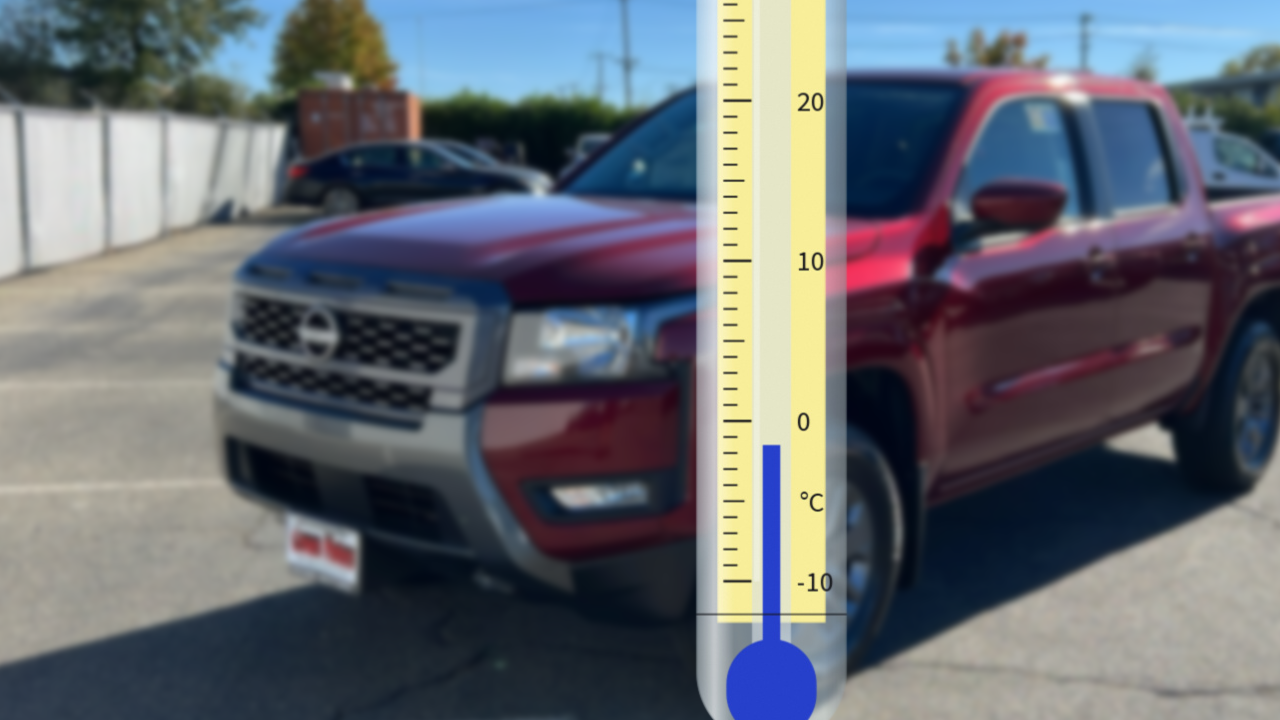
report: -1.5 (°C)
